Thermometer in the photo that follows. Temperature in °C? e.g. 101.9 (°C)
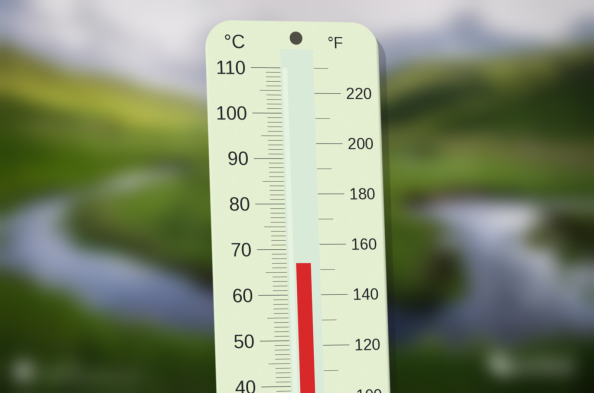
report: 67 (°C)
